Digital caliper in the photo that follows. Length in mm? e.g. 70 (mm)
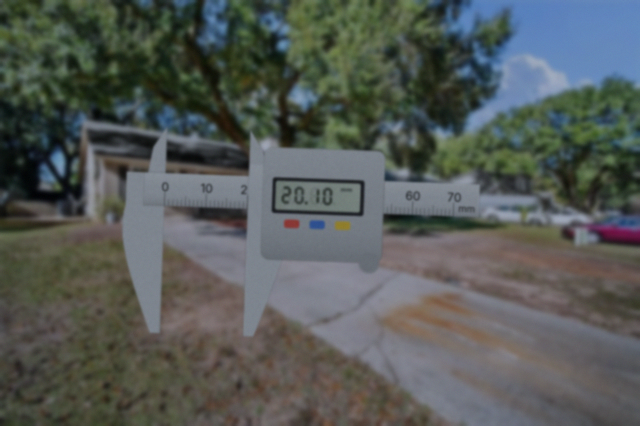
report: 20.10 (mm)
